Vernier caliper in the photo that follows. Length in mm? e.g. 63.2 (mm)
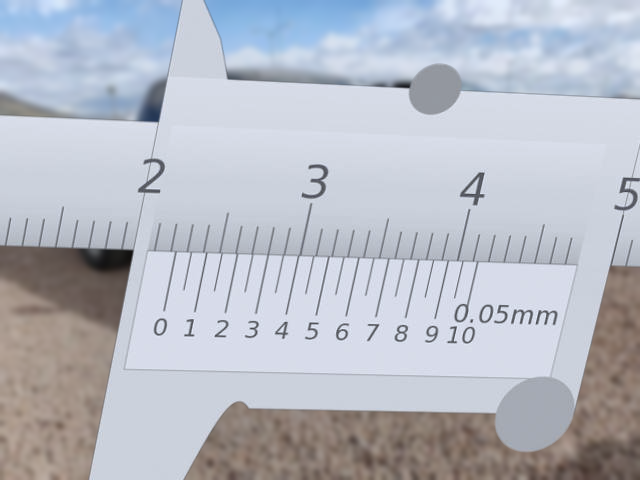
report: 22.3 (mm)
